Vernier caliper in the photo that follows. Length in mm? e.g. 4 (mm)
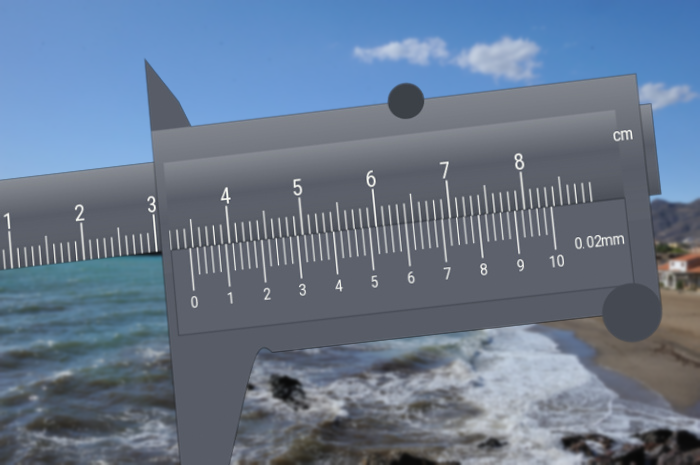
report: 34.6 (mm)
